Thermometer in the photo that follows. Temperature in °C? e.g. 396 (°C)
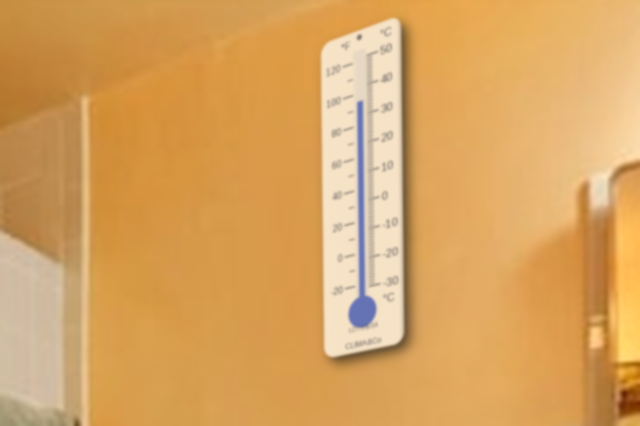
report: 35 (°C)
